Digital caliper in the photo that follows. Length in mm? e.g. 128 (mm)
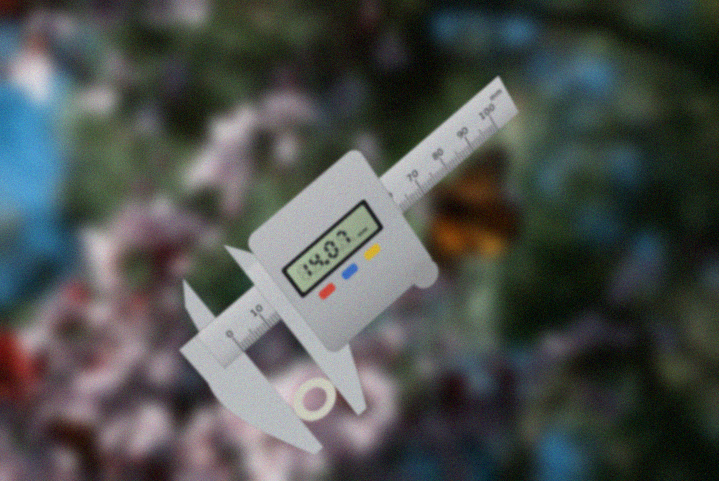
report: 14.07 (mm)
